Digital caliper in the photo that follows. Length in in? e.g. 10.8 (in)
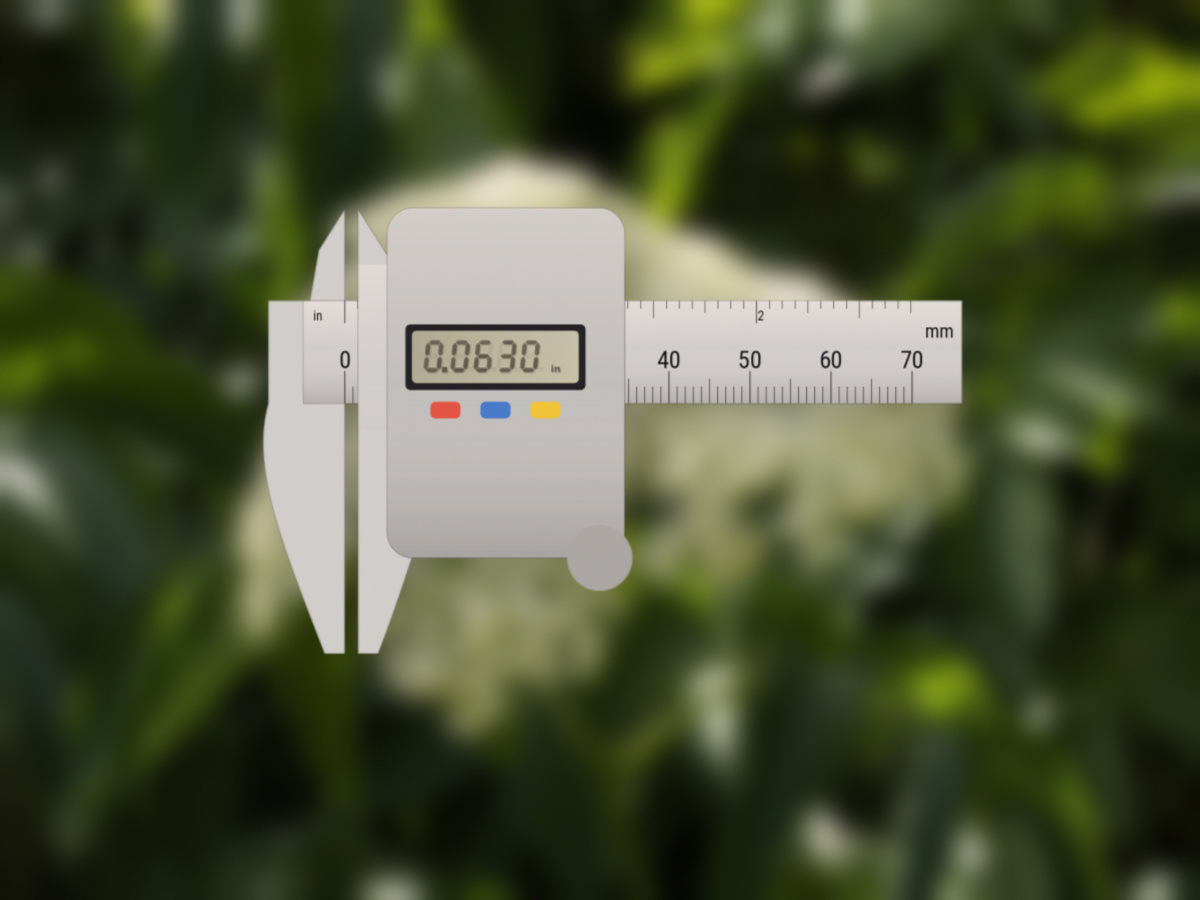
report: 0.0630 (in)
